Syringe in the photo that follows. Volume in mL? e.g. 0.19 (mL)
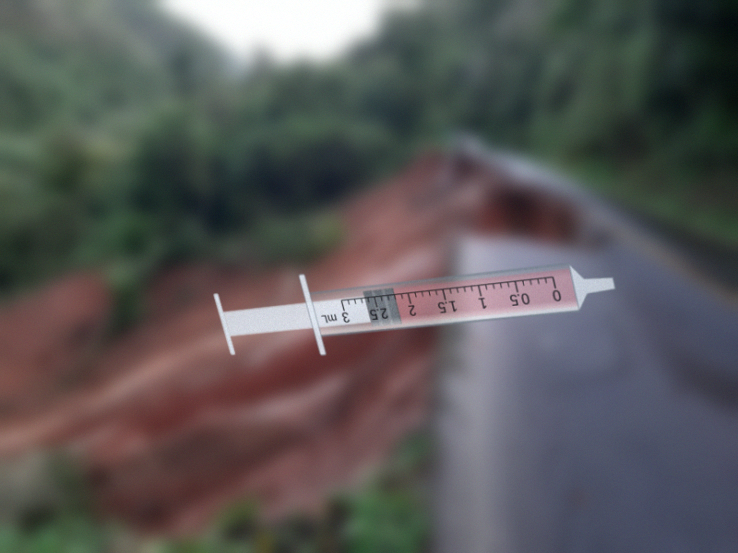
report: 2.2 (mL)
